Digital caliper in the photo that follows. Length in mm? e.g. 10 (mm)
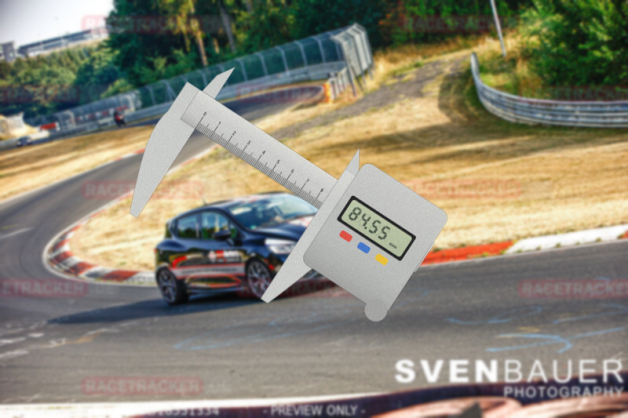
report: 84.55 (mm)
